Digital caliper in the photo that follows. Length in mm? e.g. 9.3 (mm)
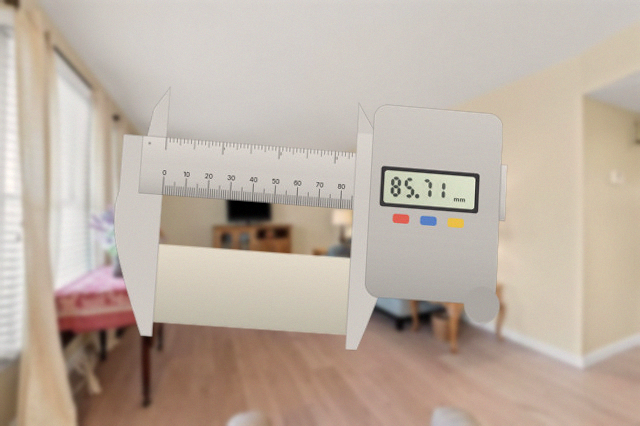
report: 85.71 (mm)
